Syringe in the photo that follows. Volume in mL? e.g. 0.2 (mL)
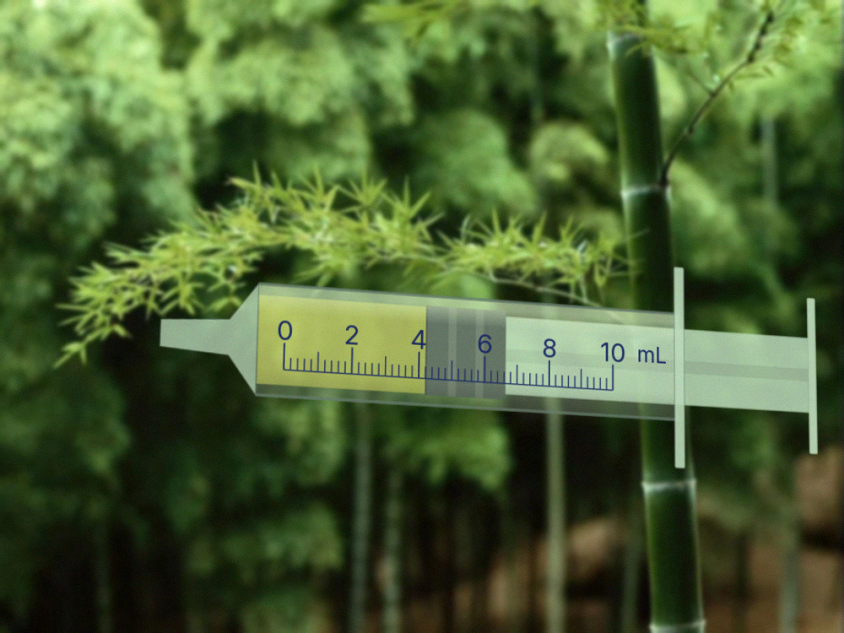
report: 4.2 (mL)
